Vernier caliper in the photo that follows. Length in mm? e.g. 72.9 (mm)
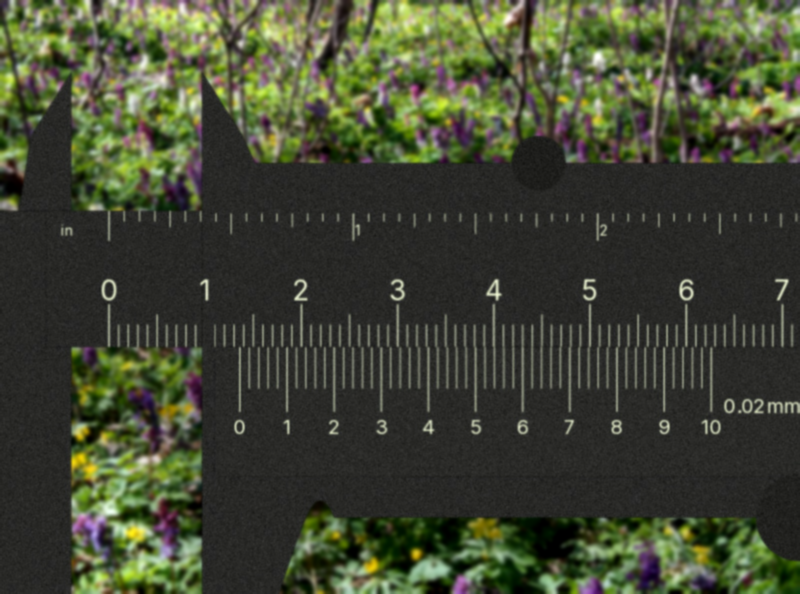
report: 13.6 (mm)
